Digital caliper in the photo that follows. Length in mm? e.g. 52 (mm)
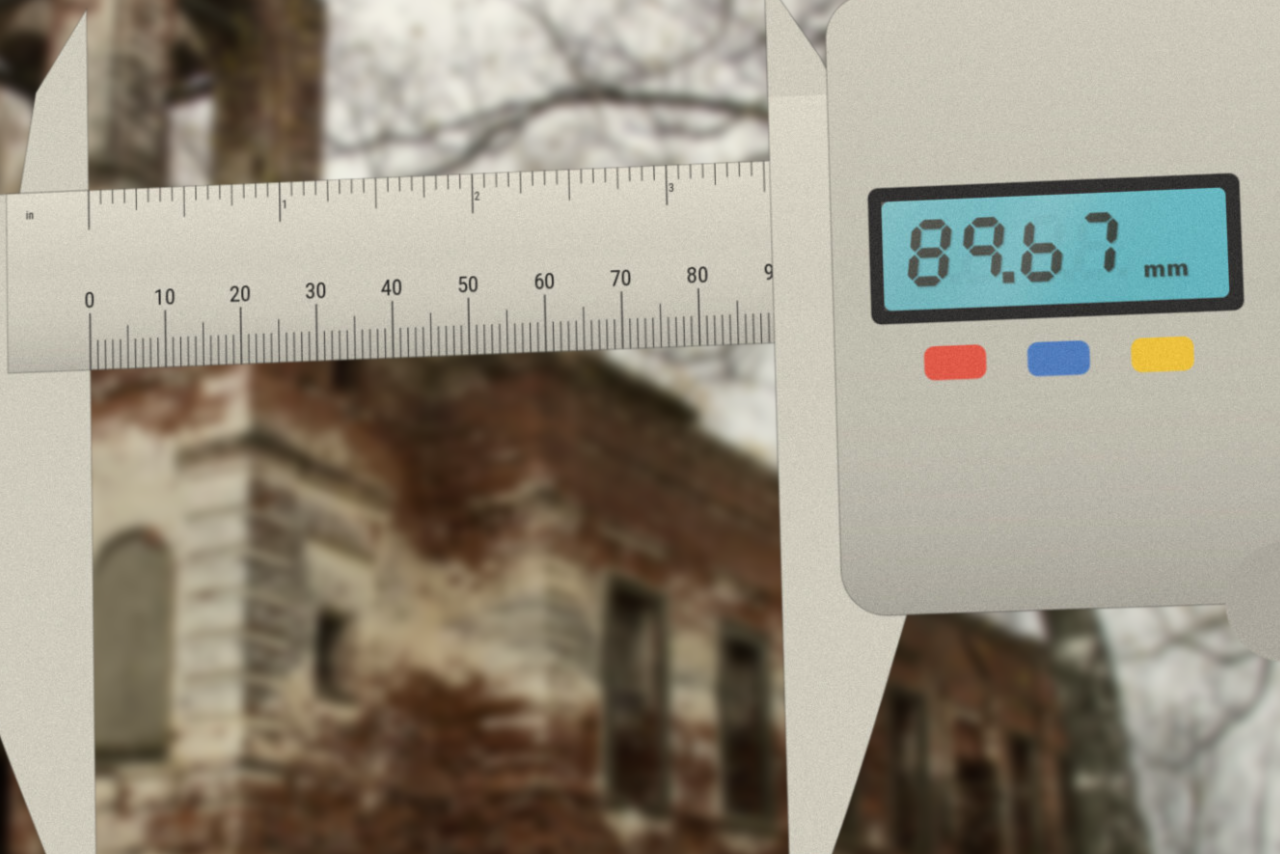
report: 89.67 (mm)
